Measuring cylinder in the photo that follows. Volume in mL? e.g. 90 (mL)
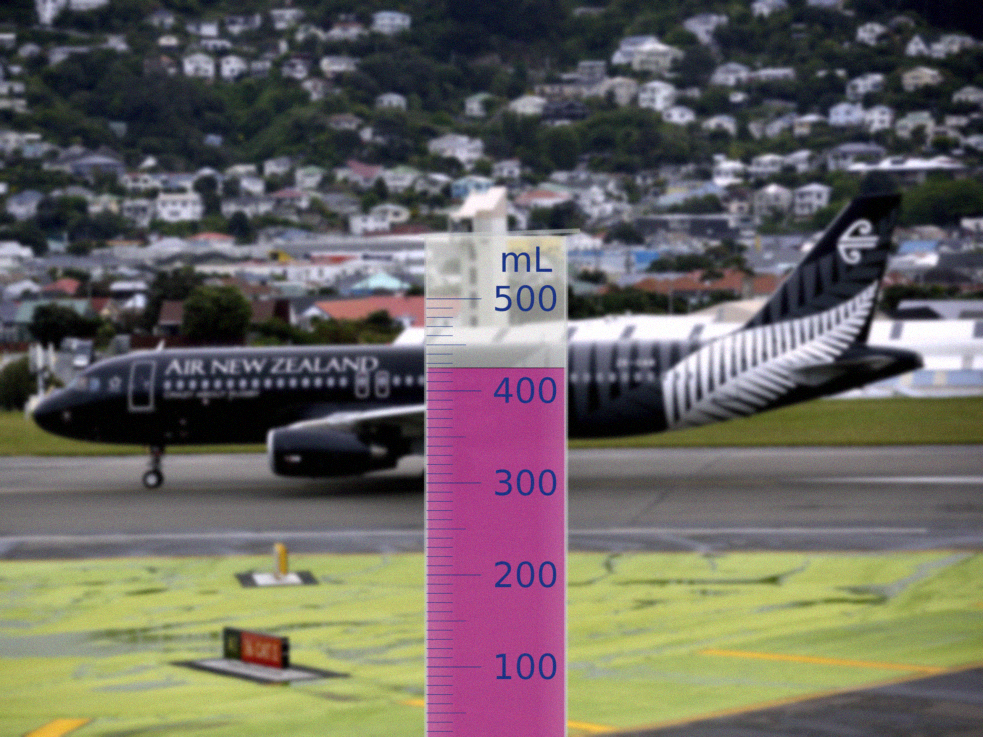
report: 425 (mL)
